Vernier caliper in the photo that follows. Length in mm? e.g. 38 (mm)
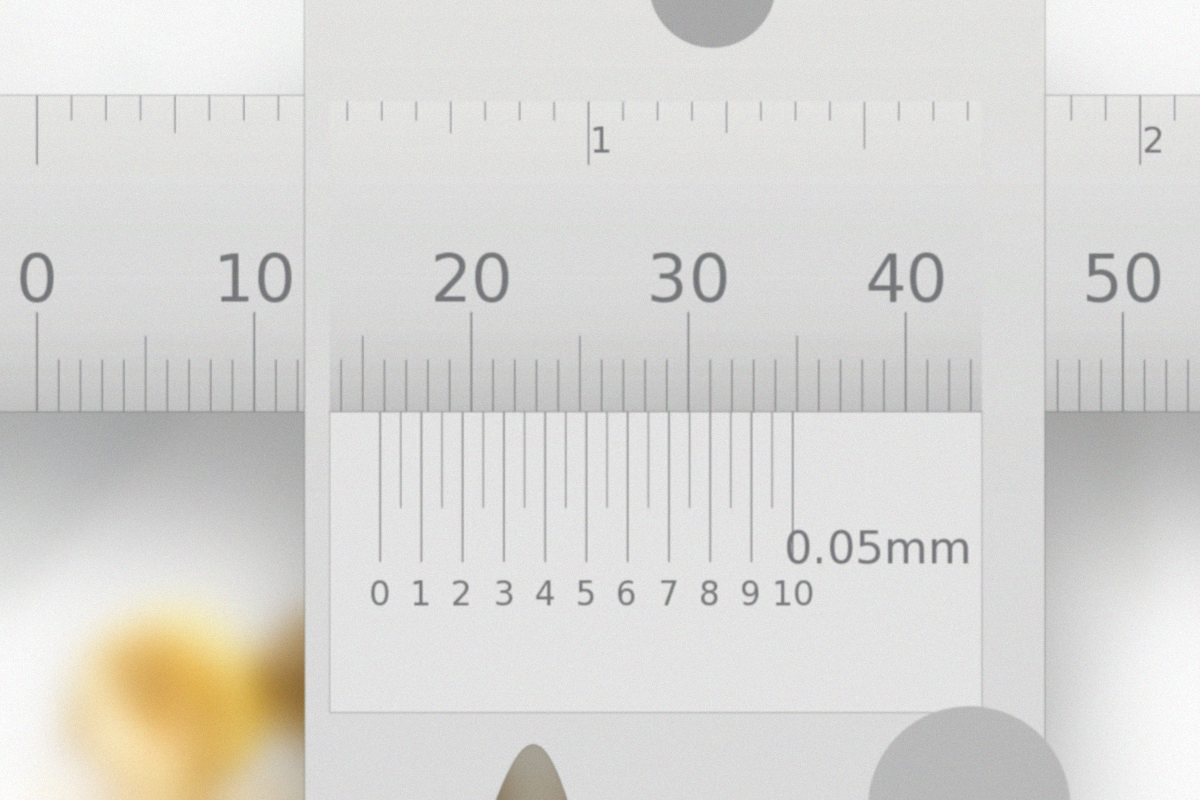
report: 15.8 (mm)
